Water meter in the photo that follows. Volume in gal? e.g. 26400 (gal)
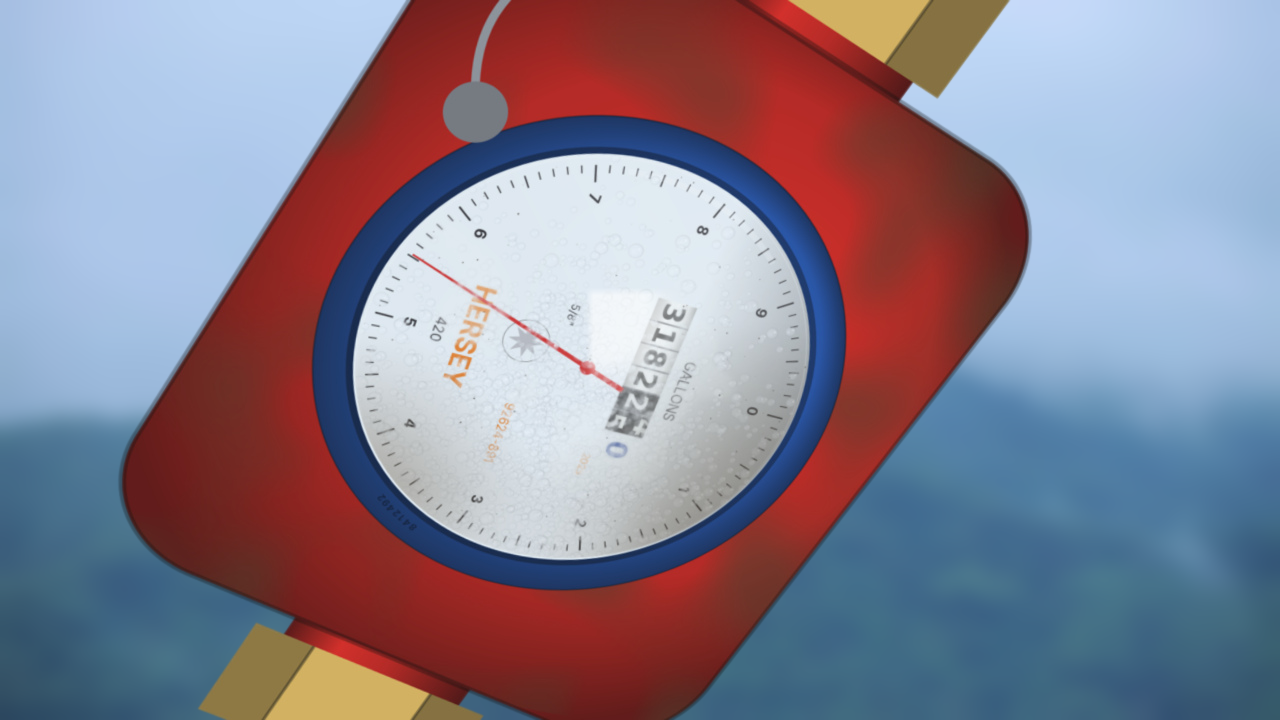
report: 3182245.5 (gal)
